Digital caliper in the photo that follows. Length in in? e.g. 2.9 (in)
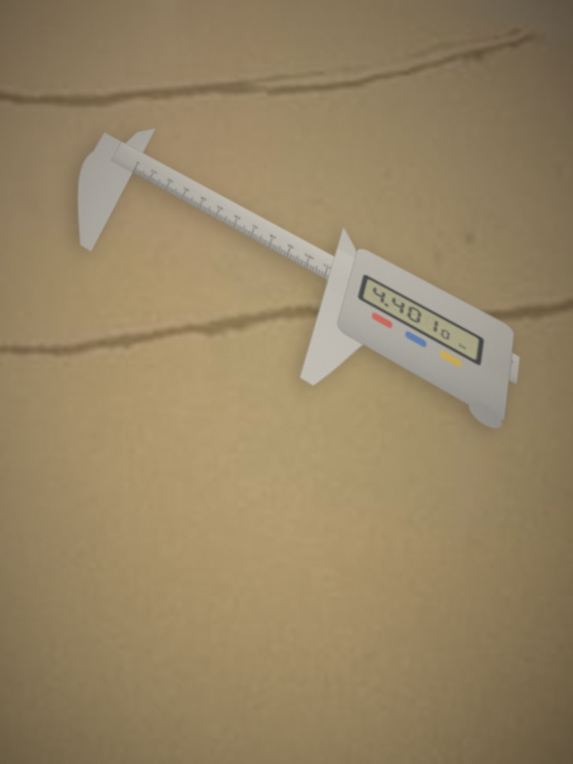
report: 4.4010 (in)
